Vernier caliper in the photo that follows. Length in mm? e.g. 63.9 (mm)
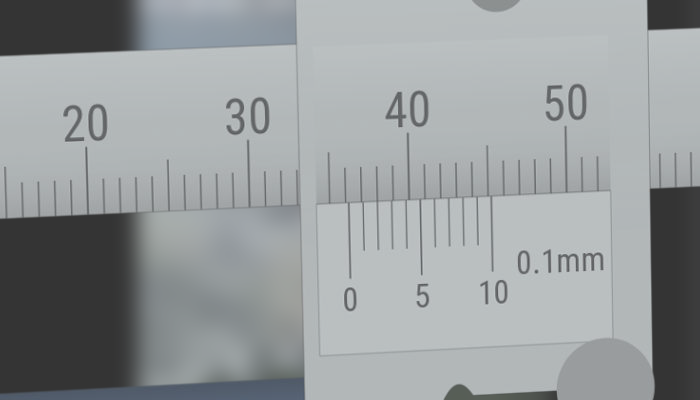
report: 36.2 (mm)
